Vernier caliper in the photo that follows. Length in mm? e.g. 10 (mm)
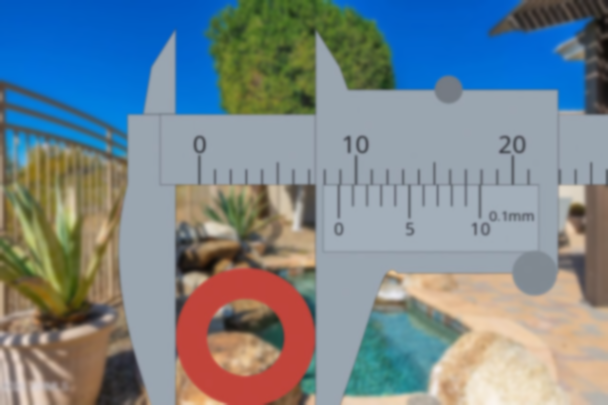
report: 8.9 (mm)
